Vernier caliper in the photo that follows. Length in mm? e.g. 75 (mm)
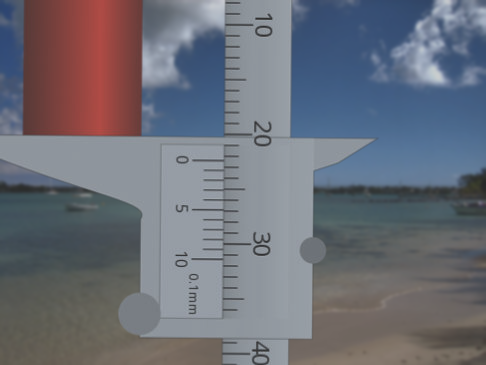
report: 22.4 (mm)
